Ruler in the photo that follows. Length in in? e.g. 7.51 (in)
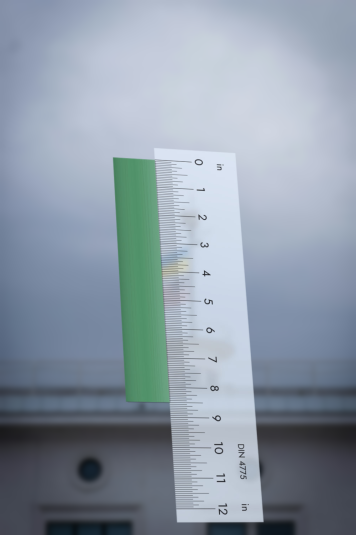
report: 8.5 (in)
